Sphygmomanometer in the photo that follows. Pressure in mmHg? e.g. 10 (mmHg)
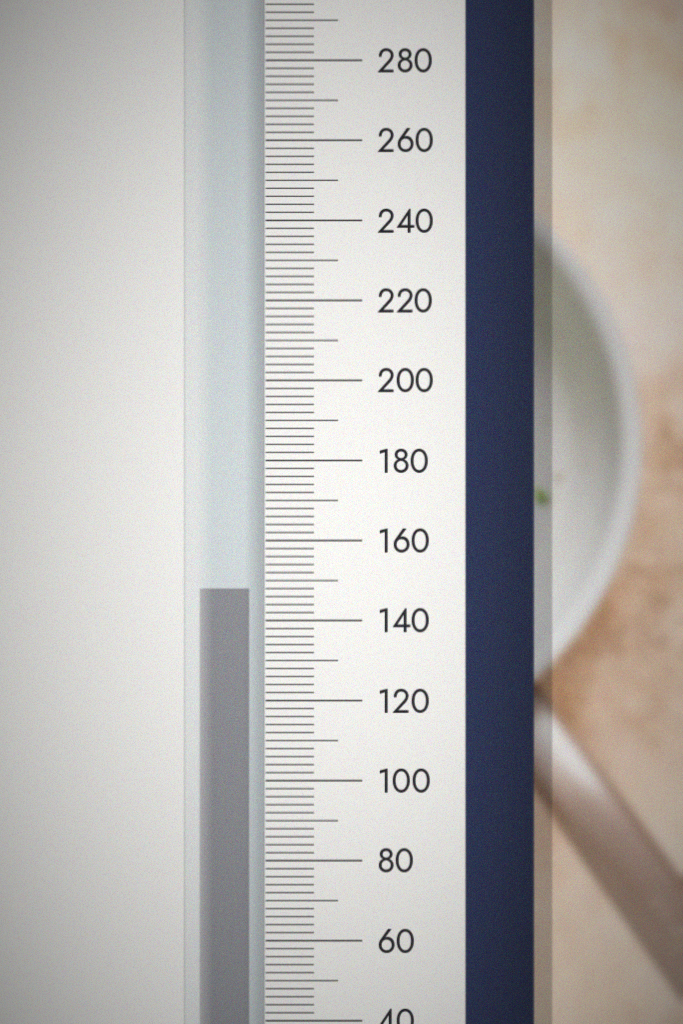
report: 148 (mmHg)
